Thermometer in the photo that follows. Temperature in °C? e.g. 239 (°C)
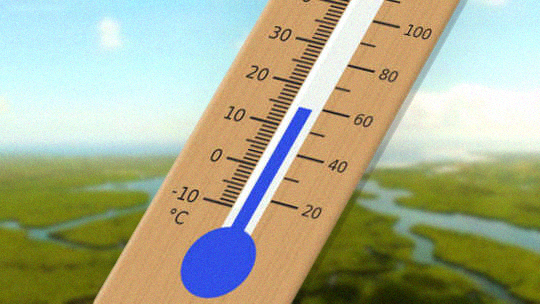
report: 15 (°C)
